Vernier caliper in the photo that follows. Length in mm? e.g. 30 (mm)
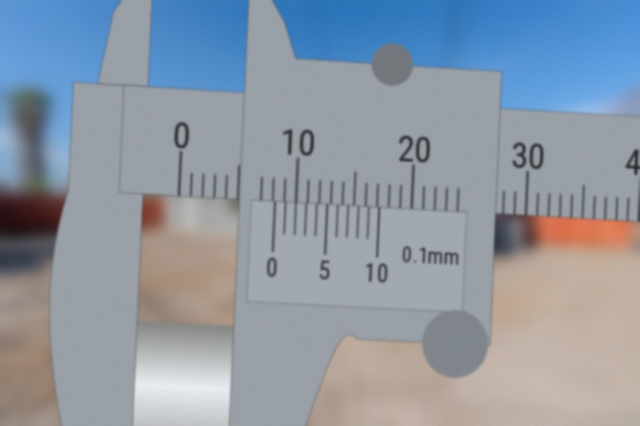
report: 8.2 (mm)
